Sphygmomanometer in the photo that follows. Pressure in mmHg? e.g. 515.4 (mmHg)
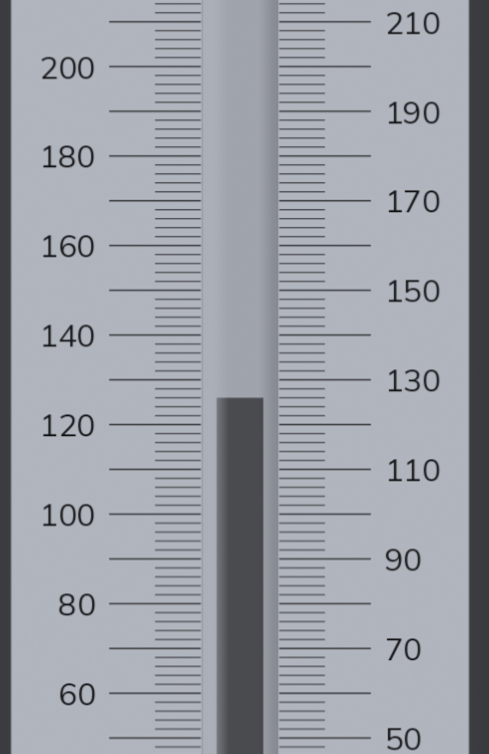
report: 126 (mmHg)
